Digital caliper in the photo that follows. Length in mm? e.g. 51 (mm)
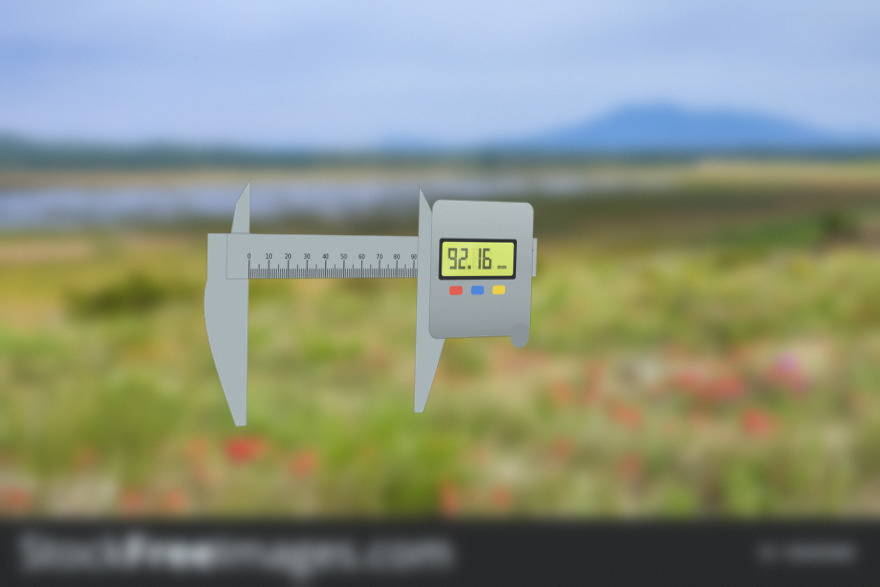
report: 92.16 (mm)
